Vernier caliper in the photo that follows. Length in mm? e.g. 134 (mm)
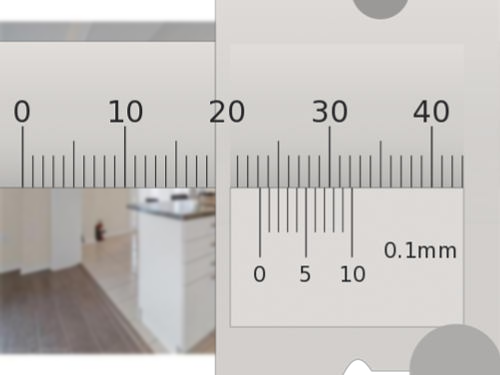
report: 23.2 (mm)
